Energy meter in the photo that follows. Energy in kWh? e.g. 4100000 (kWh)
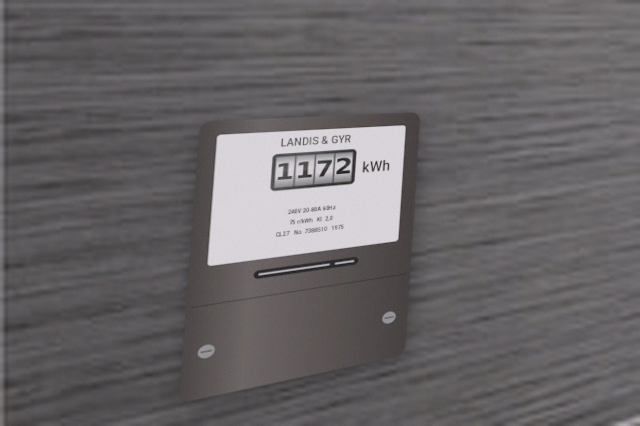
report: 1172 (kWh)
